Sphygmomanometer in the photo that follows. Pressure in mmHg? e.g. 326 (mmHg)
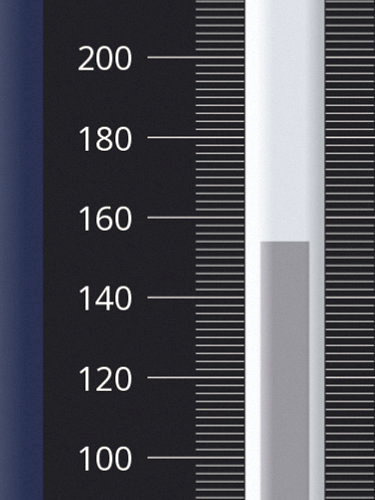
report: 154 (mmHg)
